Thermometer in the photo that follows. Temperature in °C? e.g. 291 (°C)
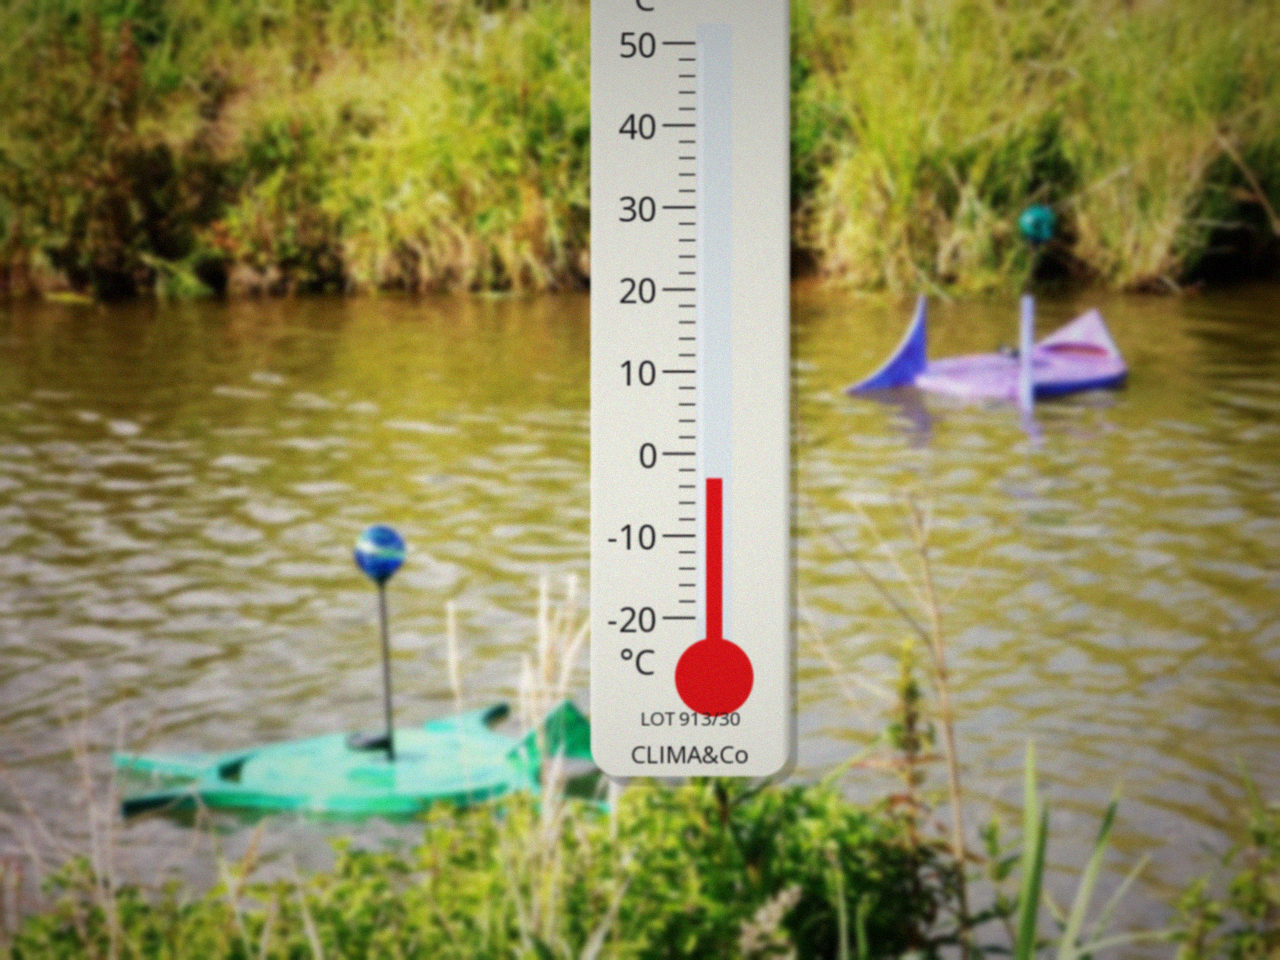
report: -3 (°C)
